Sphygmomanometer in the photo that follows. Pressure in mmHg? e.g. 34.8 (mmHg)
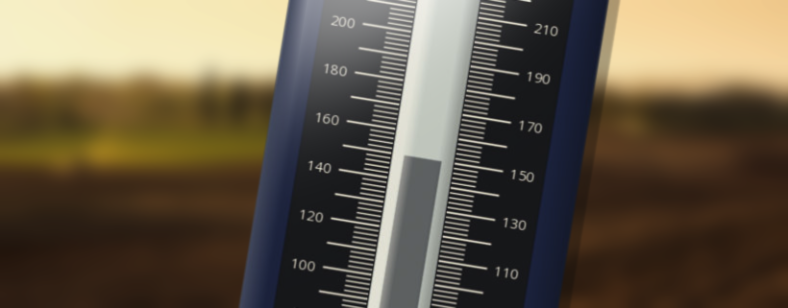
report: 150 (mmHg)
